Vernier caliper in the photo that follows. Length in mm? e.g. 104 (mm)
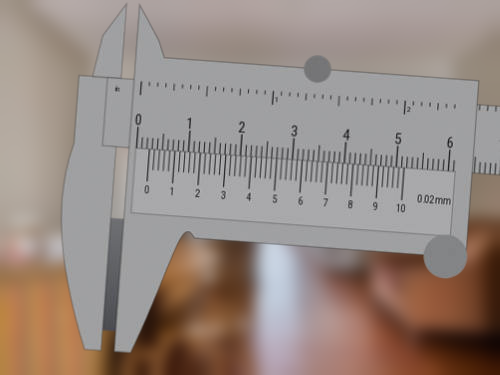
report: 2.5 (mm)
